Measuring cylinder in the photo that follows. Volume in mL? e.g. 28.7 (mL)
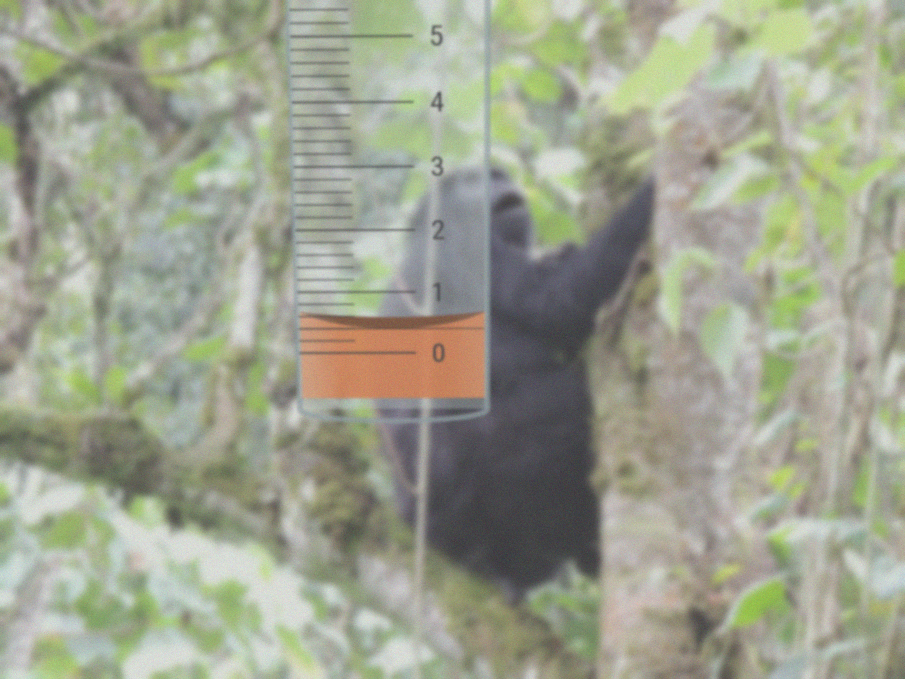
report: 0.4 (mL)
